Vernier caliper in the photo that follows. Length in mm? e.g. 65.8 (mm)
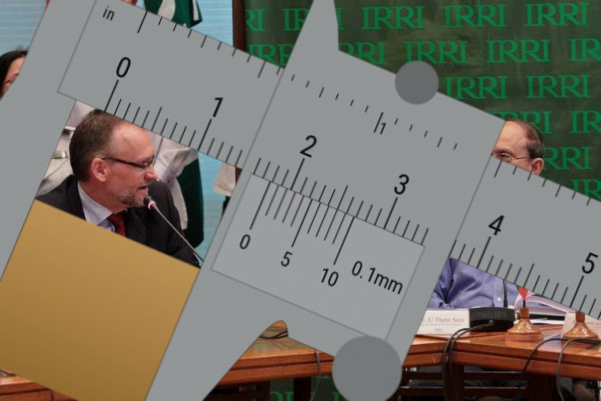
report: 17.8 (mm)
